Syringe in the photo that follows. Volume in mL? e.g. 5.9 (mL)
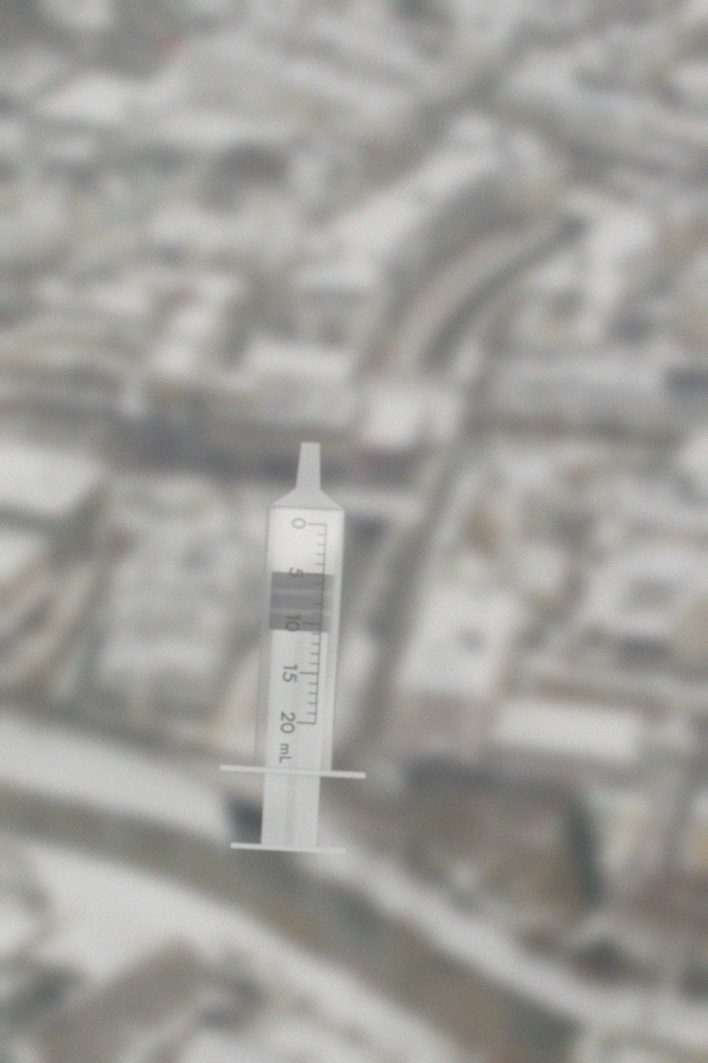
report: 5 (mL)
